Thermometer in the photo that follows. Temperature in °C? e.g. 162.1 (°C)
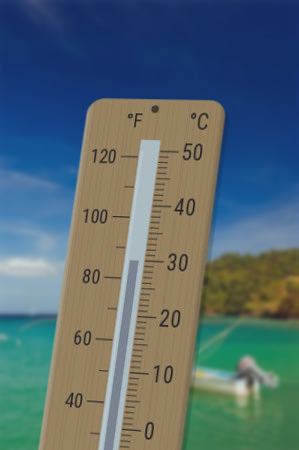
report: 30 (°C)
